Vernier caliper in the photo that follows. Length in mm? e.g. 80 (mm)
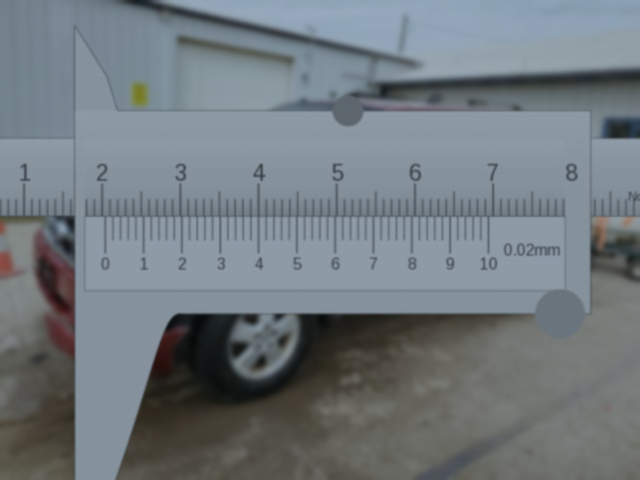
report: 20.4 (mm)
